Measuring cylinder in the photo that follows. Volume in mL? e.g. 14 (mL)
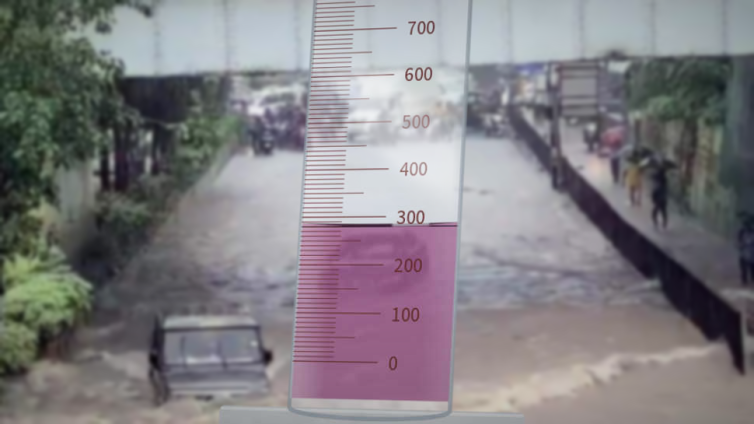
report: 280 (mL)
